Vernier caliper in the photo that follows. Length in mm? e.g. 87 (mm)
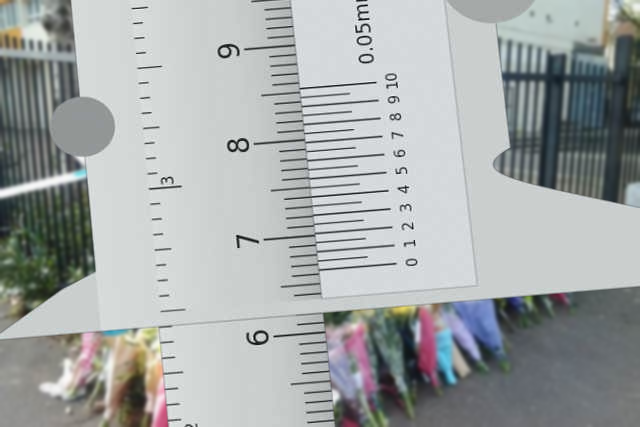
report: 66.4 (mm)
